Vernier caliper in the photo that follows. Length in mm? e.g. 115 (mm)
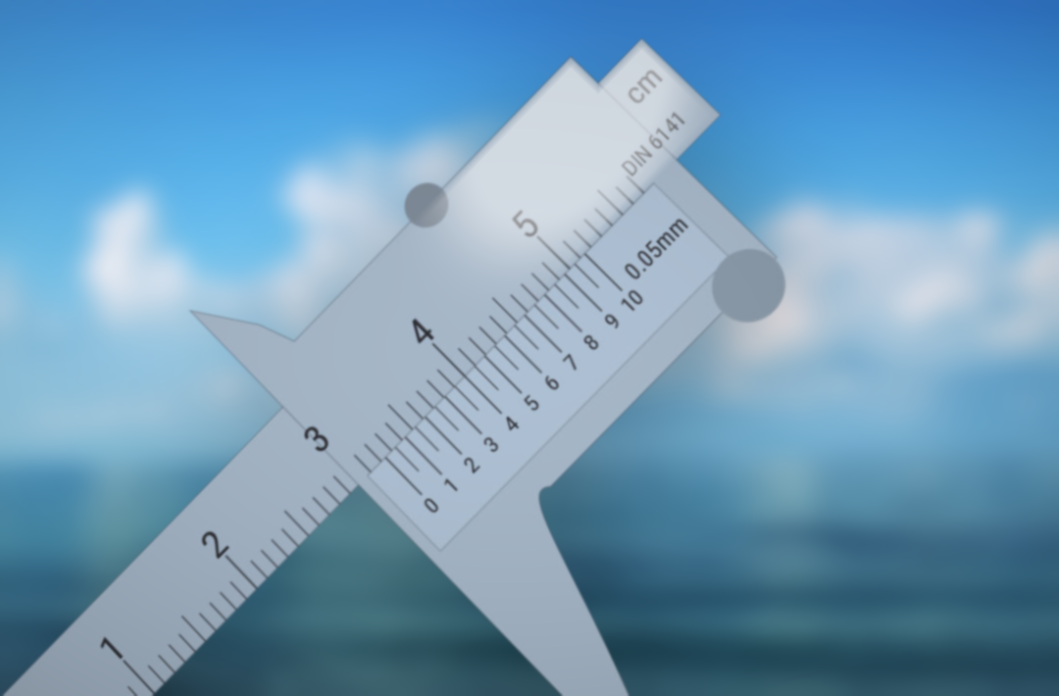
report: 32.4 (mm)
